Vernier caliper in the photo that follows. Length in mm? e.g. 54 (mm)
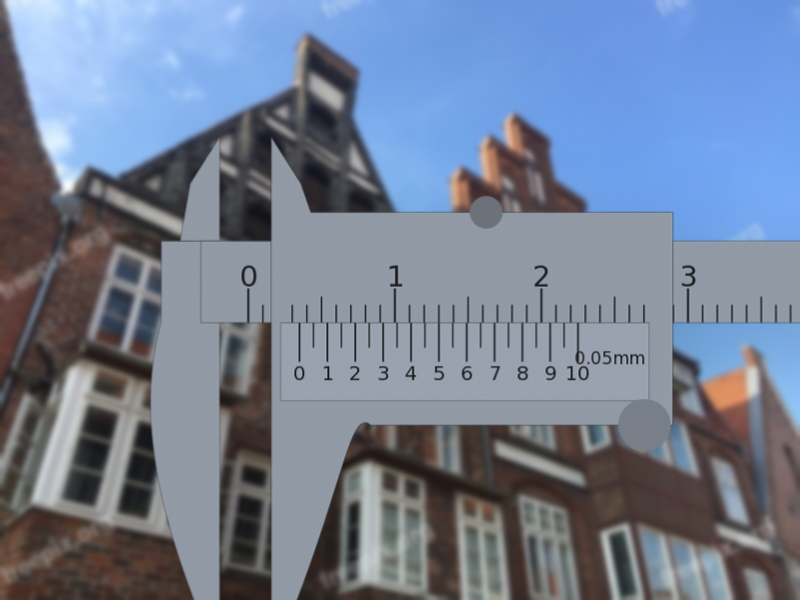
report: 3.5 (mm)
